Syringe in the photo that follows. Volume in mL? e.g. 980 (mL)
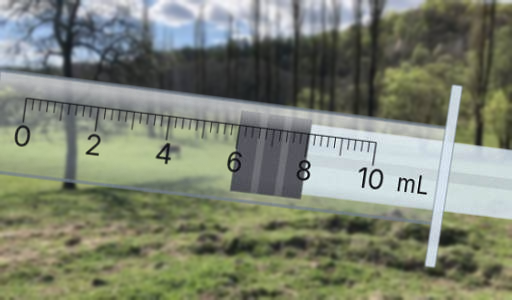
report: 6 (mL)
